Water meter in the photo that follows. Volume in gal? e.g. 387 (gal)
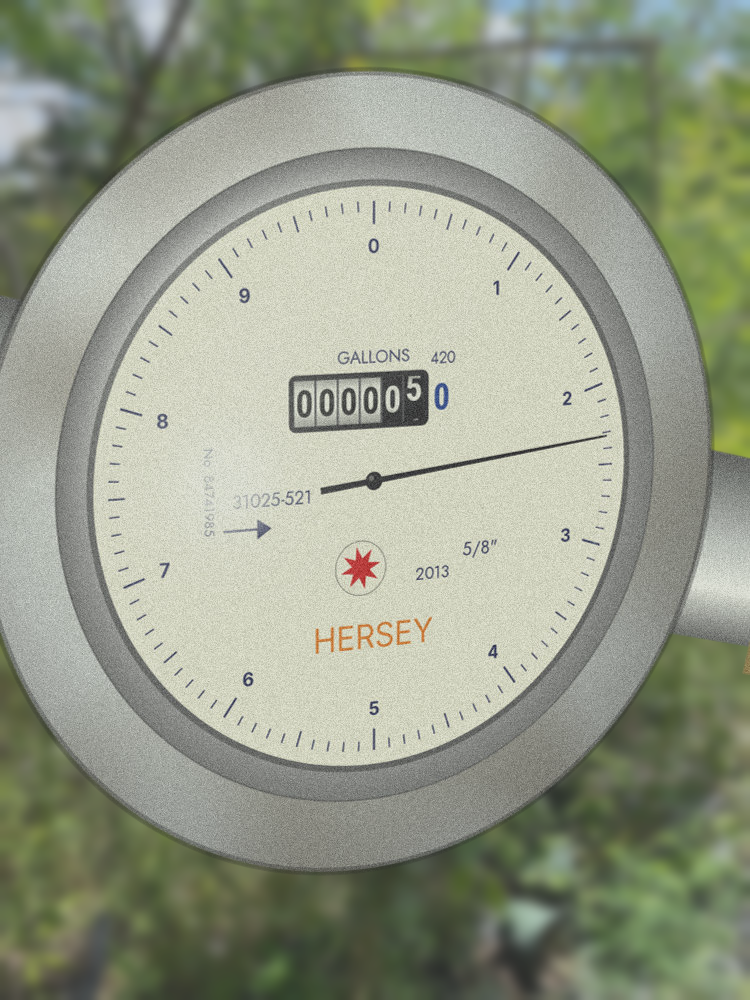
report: 52.3 (gal)
